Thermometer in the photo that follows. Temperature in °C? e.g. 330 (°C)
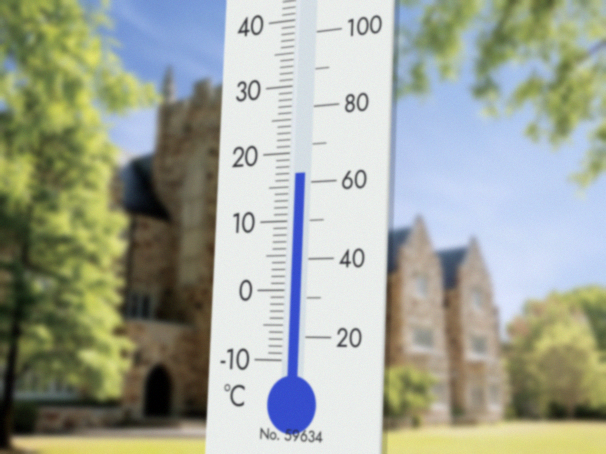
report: 17 (°C)
